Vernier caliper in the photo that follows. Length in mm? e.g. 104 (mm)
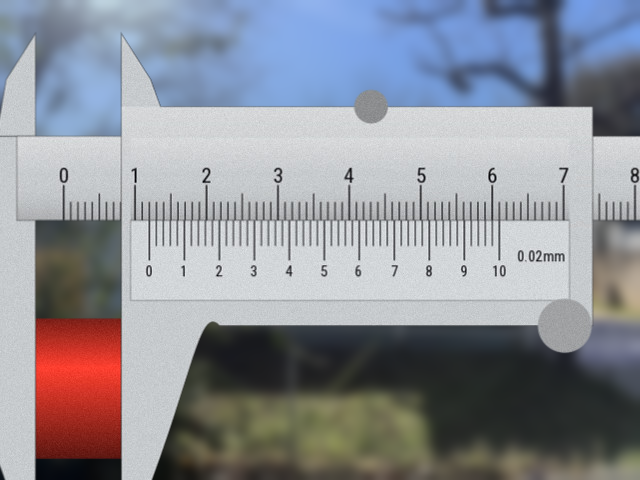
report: 12.0 (mm)
